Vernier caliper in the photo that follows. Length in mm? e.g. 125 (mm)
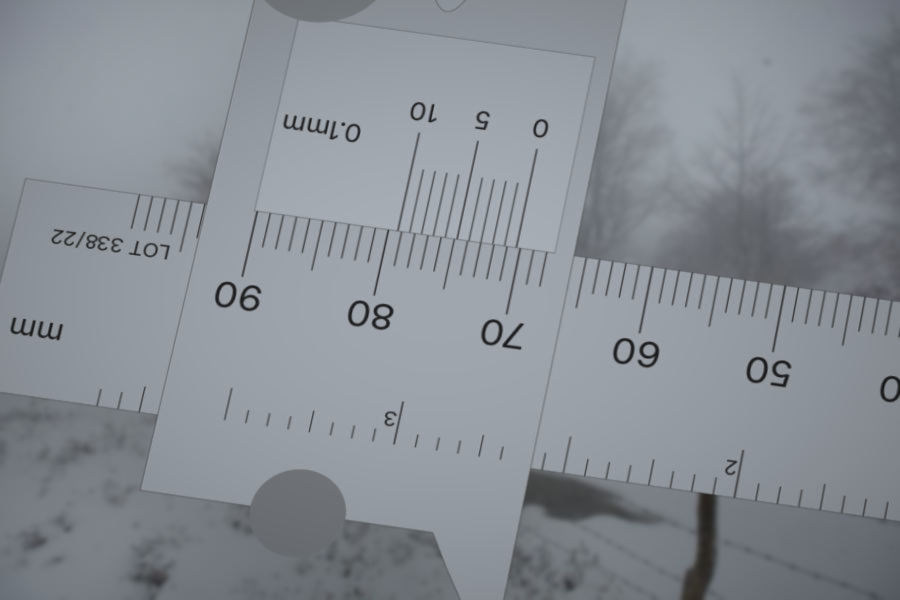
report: 70.3 (mm)
